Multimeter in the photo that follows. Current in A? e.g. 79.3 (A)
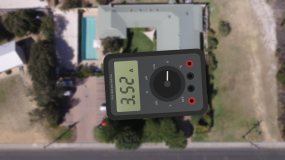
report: 3.52 (A)
